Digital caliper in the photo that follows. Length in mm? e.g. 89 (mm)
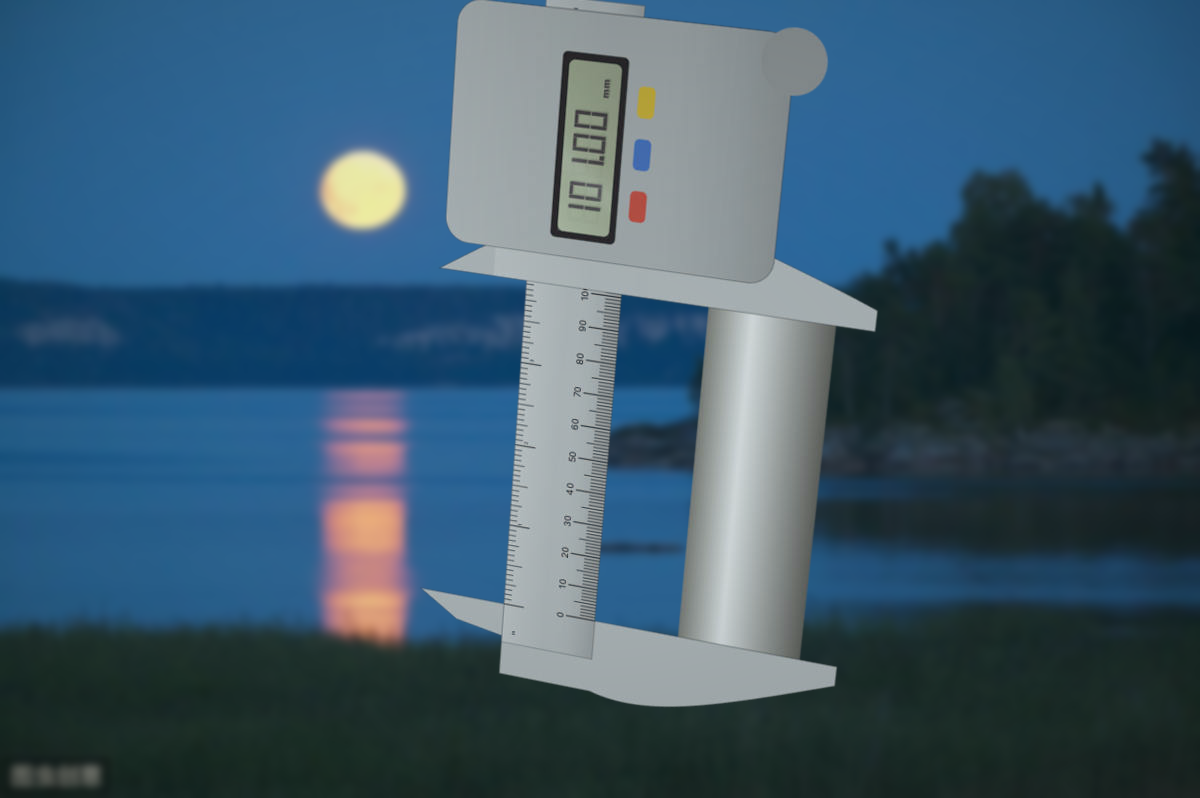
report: 101.00 (mm)
